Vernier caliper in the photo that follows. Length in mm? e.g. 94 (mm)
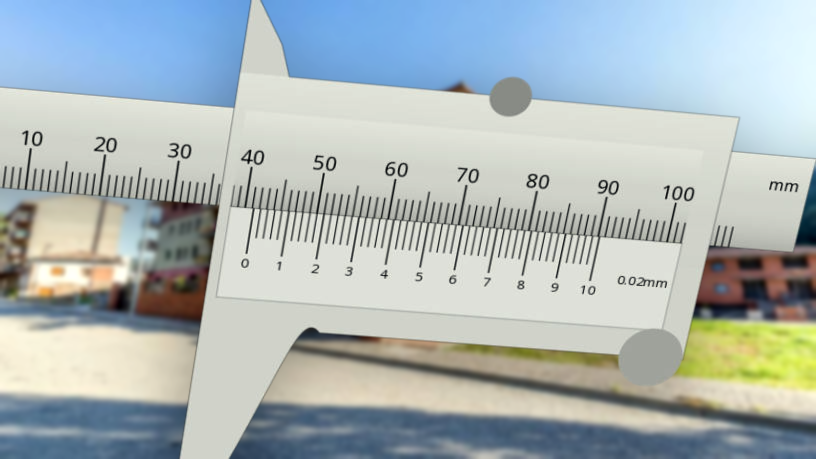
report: 41.2 (mm)
